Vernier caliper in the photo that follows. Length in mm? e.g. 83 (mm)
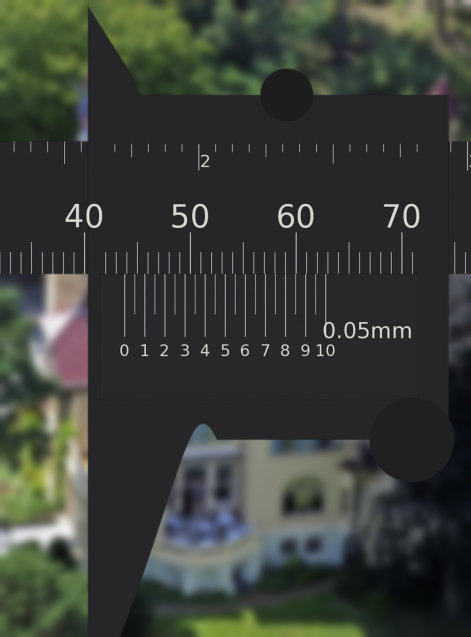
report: 43.8 (mm)
